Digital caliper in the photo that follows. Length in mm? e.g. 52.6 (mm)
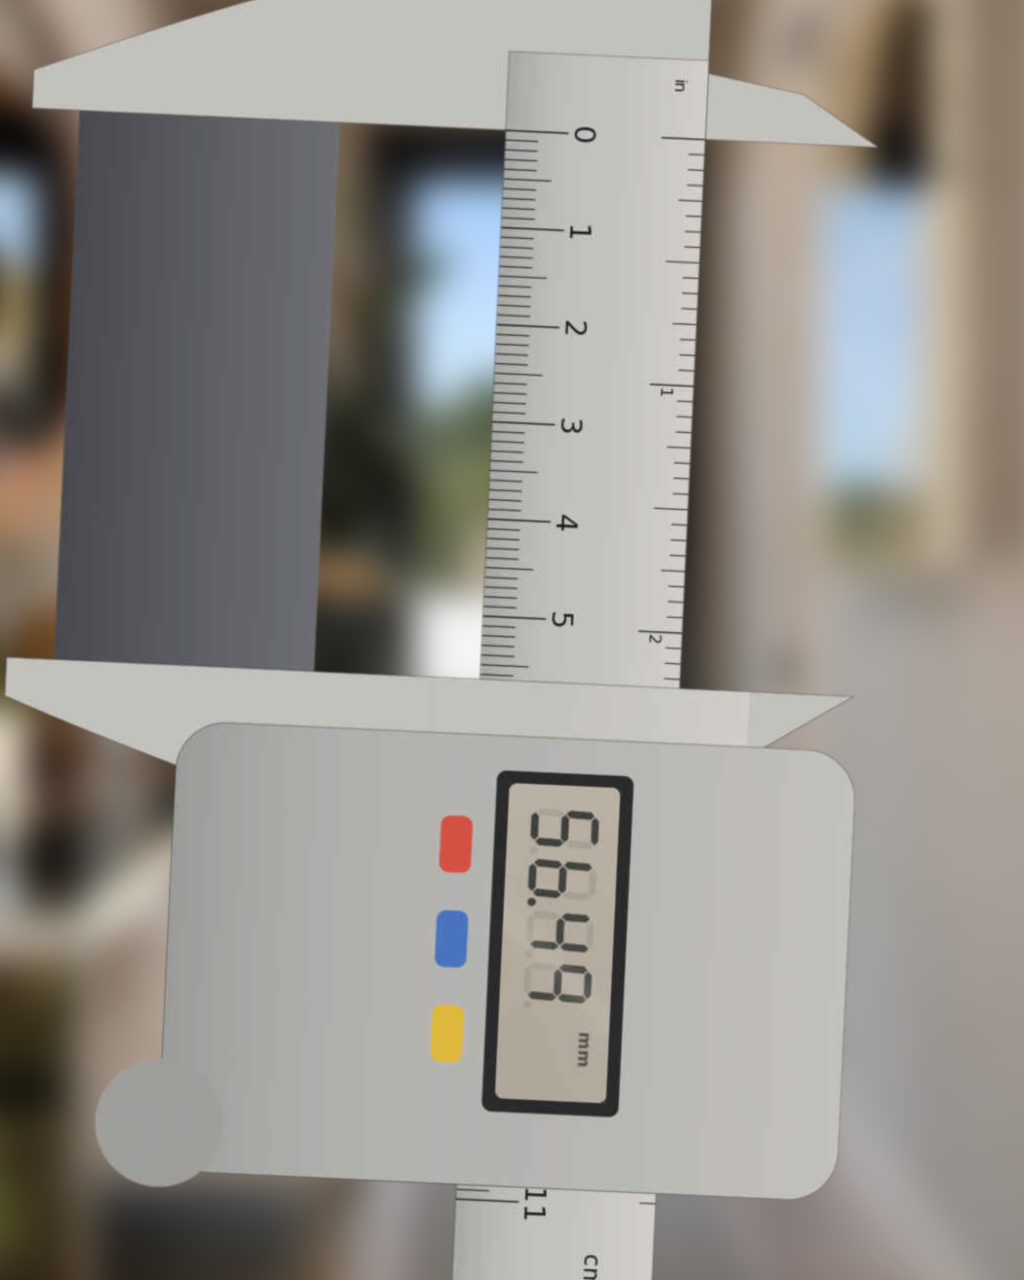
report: 56.49 (mm)
